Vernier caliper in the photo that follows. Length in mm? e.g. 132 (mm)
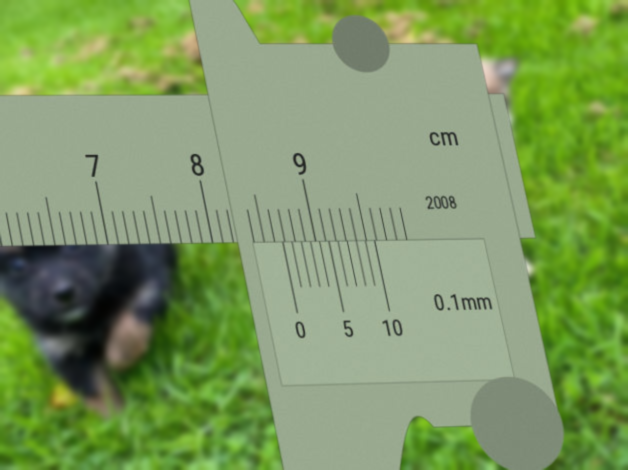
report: 86.8 (mm)
